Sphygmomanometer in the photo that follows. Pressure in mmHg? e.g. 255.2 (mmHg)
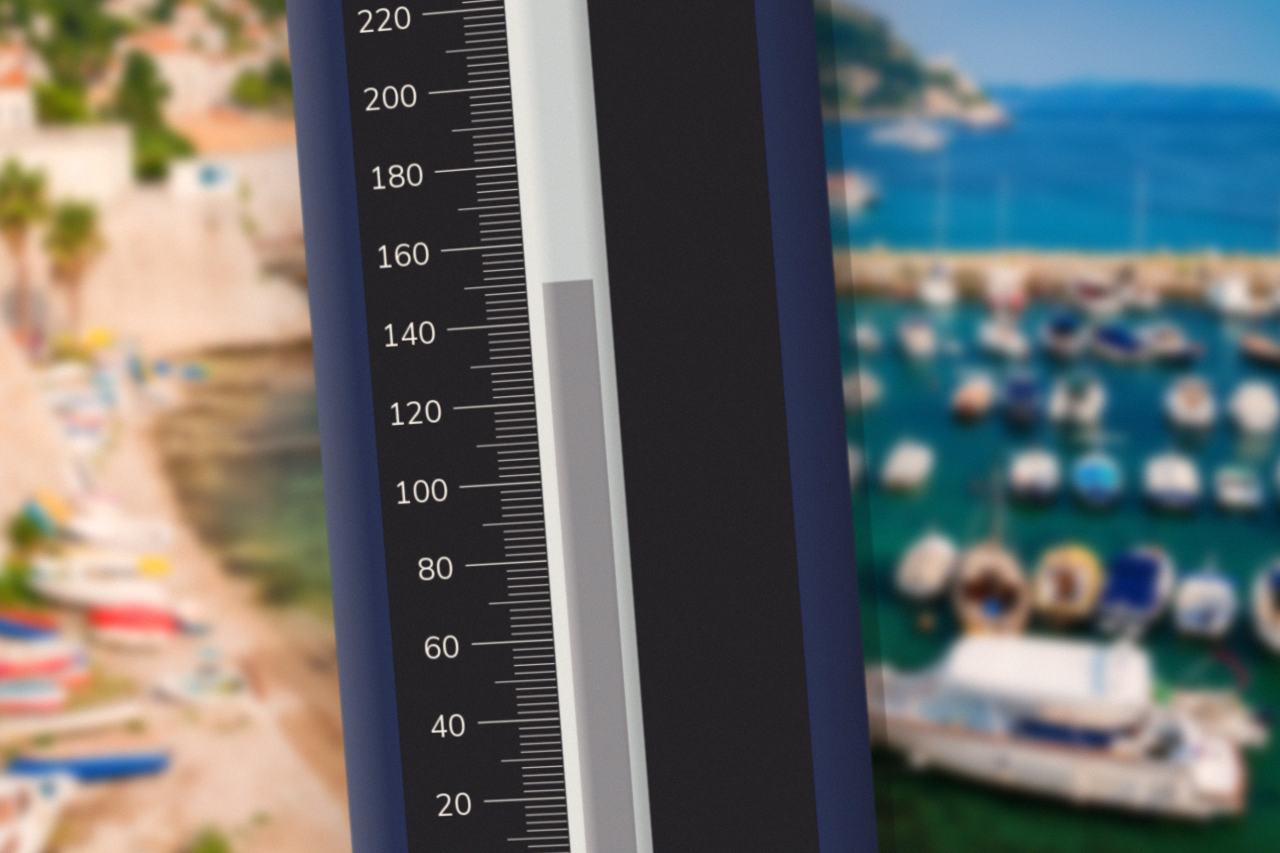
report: 150 (mmHg)
